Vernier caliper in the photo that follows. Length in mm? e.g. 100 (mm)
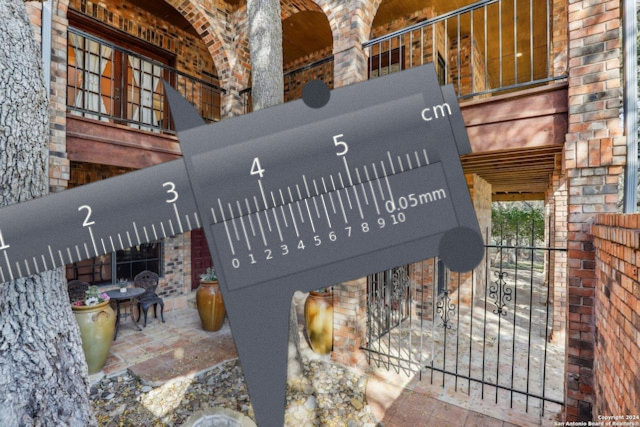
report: 35.0 (mm)
